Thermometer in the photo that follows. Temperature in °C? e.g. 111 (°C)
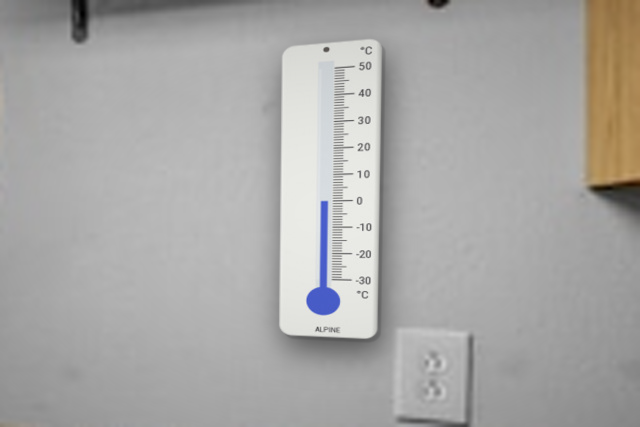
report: 0 (°C)
